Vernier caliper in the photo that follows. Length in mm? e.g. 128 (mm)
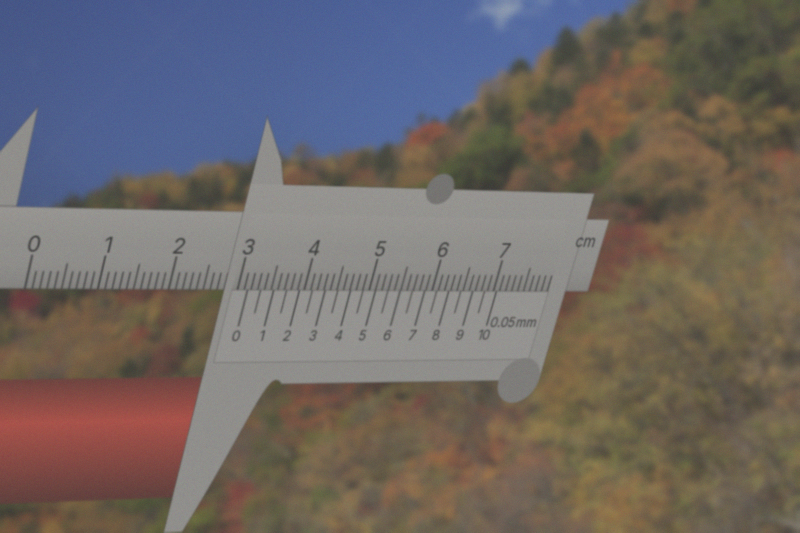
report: 31.5 (mm)
